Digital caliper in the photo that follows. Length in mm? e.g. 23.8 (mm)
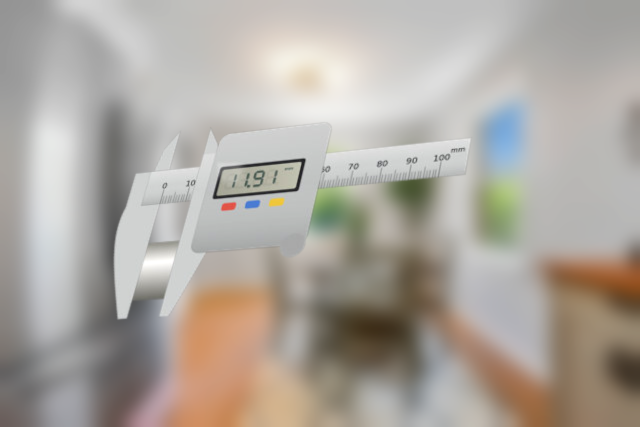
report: 11.91 (mm)
